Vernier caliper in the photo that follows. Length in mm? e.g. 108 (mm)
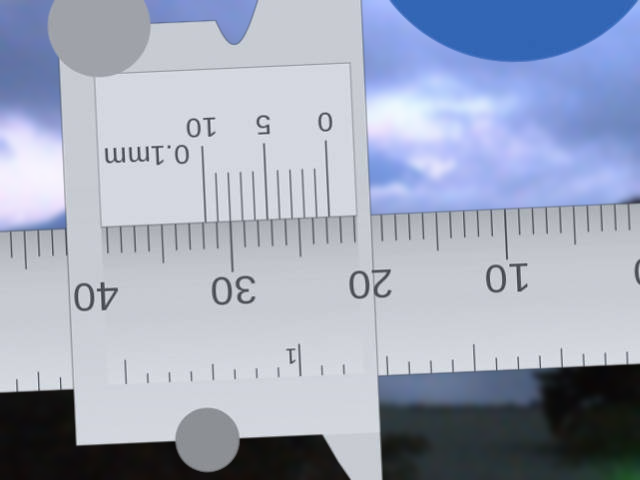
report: 22.8 (mm)
